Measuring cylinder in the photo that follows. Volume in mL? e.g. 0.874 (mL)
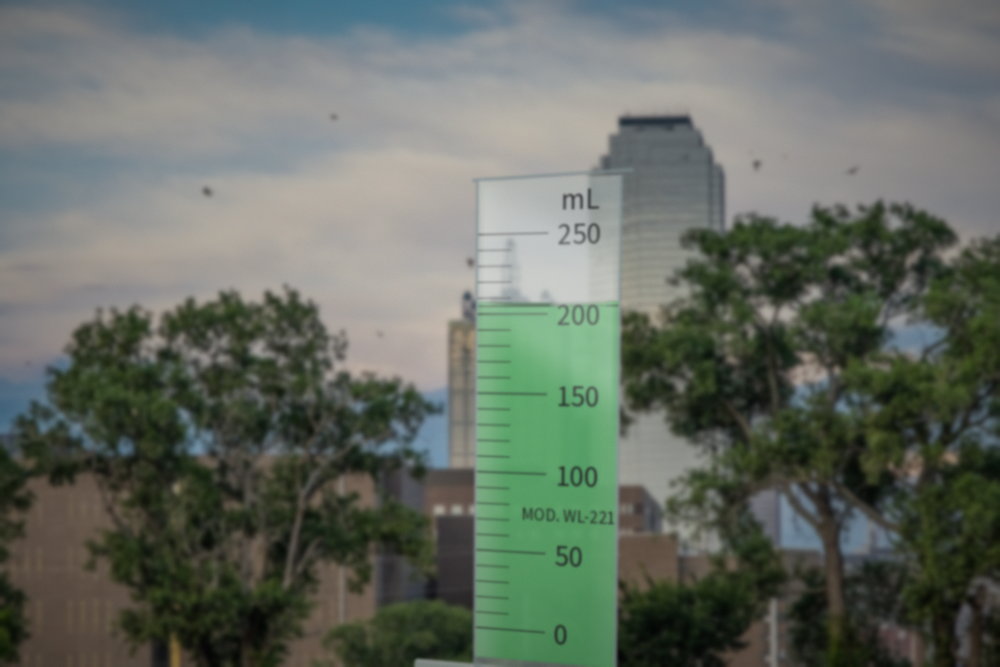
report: 205 (mL)
